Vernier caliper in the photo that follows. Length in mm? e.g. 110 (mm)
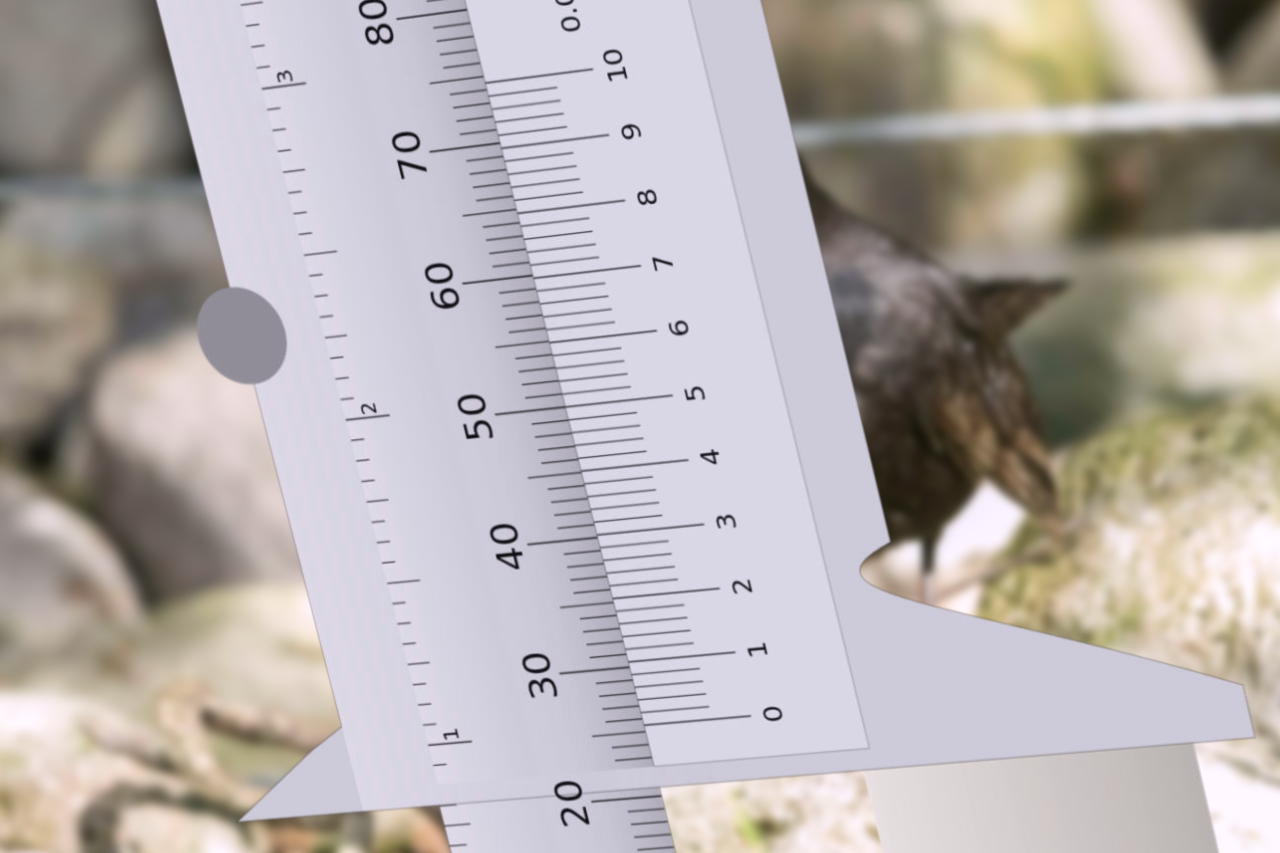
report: 25.5 (mm)
